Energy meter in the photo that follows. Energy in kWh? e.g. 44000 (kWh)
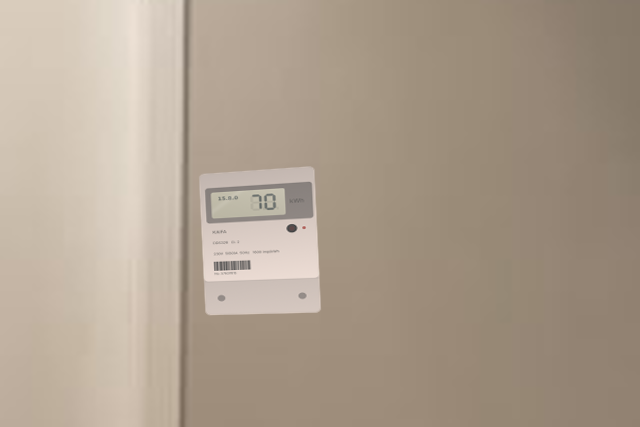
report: 70 (kWh)
